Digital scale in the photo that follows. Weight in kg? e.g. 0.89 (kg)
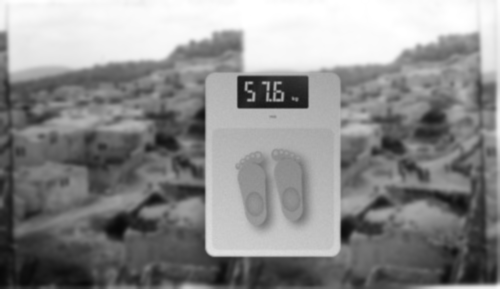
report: 57.6 (kg)
